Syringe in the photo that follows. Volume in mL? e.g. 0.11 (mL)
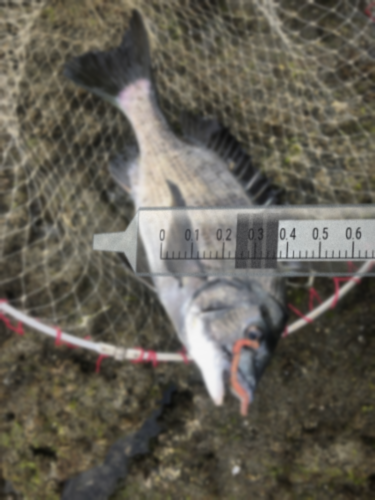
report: 0.24 (mL)
